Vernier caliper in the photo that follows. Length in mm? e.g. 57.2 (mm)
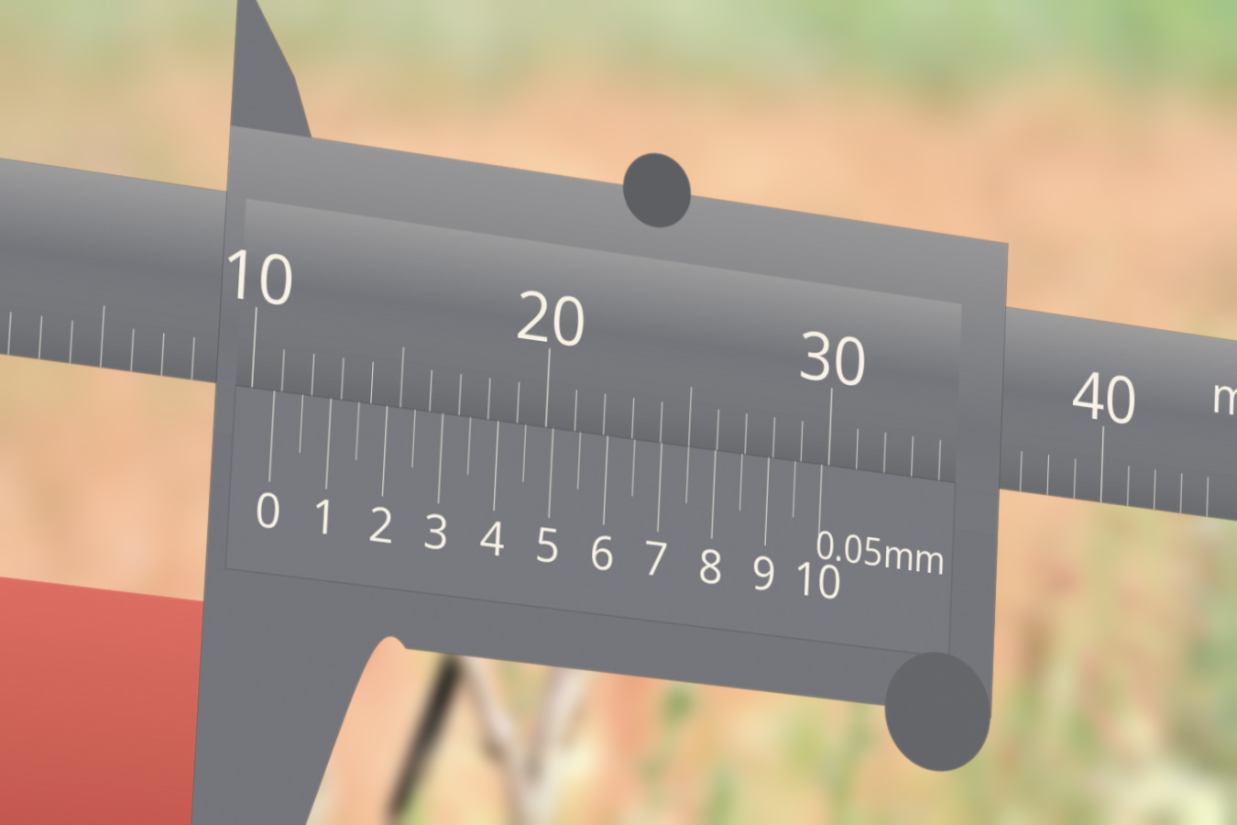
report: 10.75 (mm)
